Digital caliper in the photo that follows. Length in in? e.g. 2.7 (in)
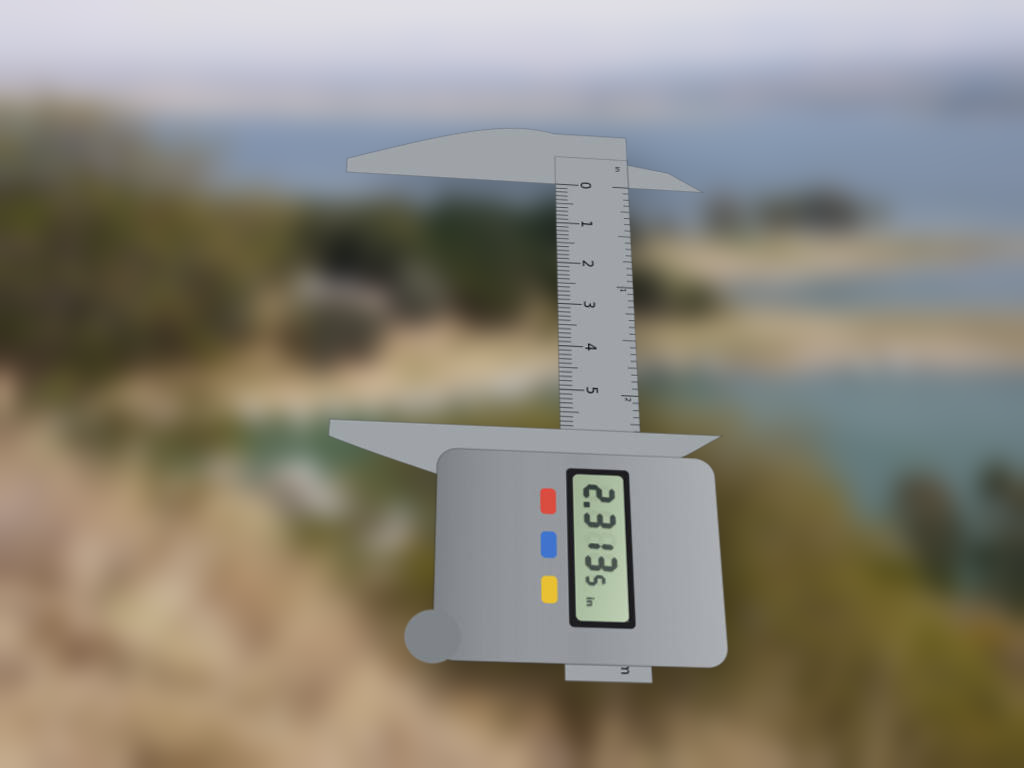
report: 2.3135 (in)
